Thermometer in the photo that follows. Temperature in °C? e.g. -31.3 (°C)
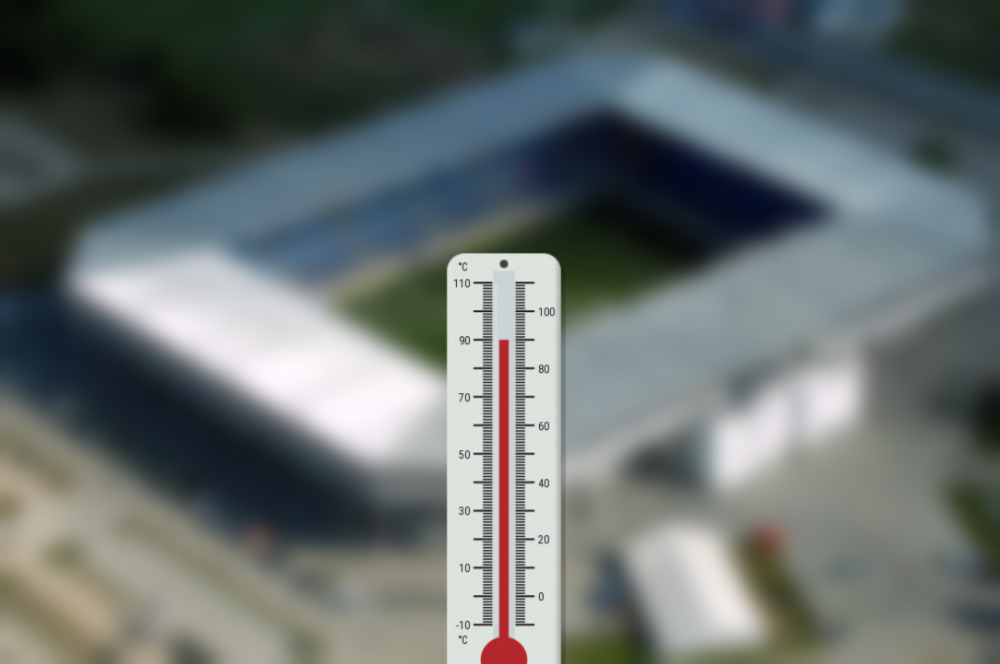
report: 90 (°C)
